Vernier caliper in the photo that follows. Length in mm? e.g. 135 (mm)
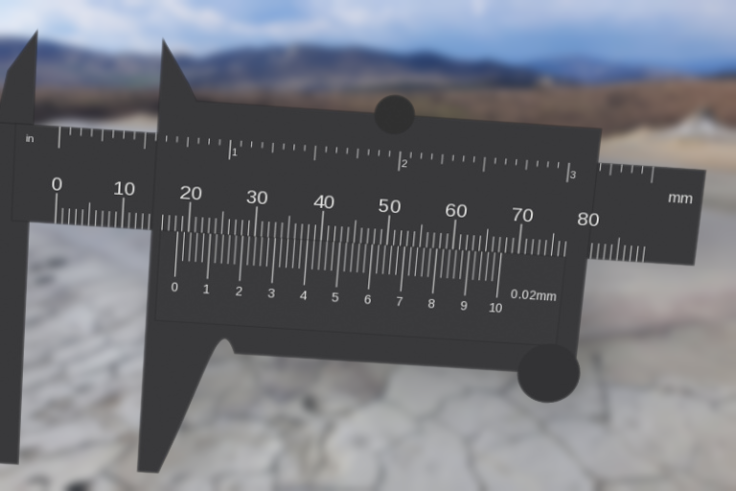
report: 18.4 (mm)
